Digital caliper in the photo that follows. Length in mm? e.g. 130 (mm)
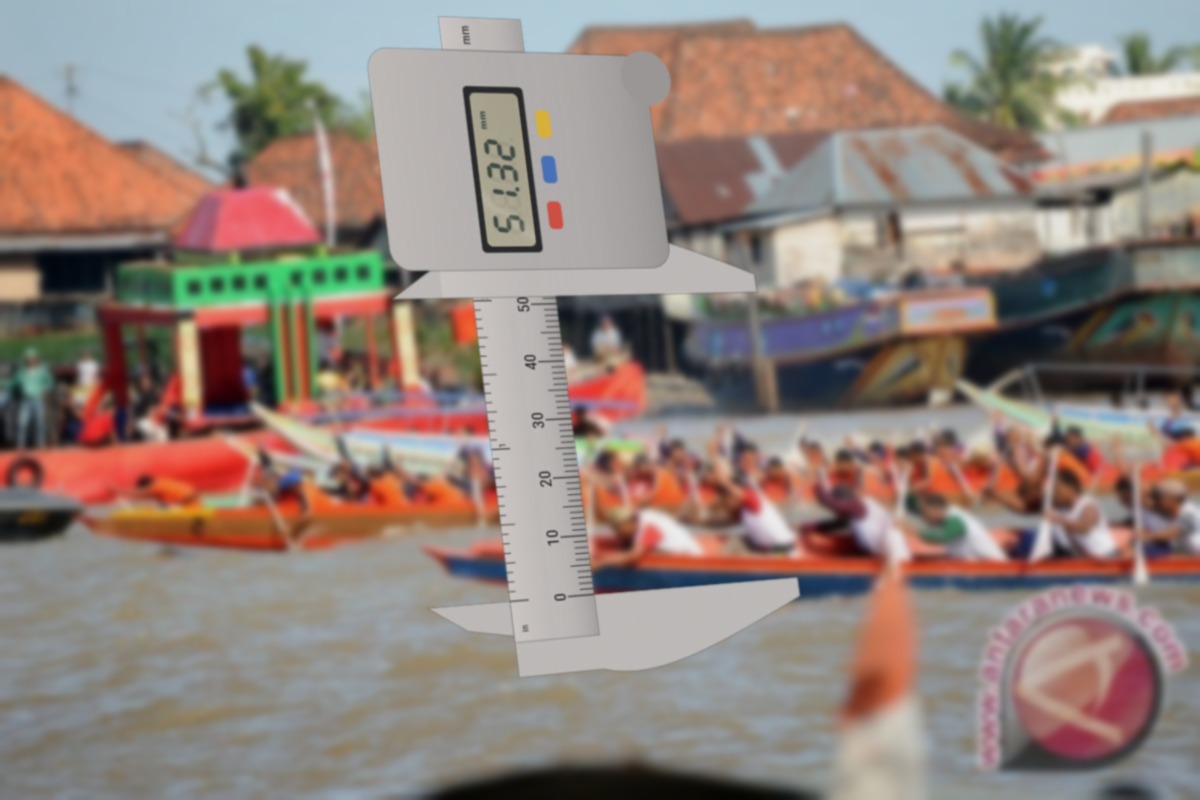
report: 51.32 (mm)
